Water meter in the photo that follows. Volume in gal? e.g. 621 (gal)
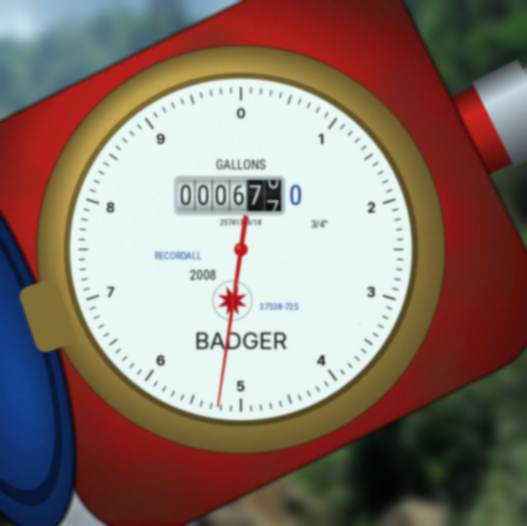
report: 6765.2 (gal)
